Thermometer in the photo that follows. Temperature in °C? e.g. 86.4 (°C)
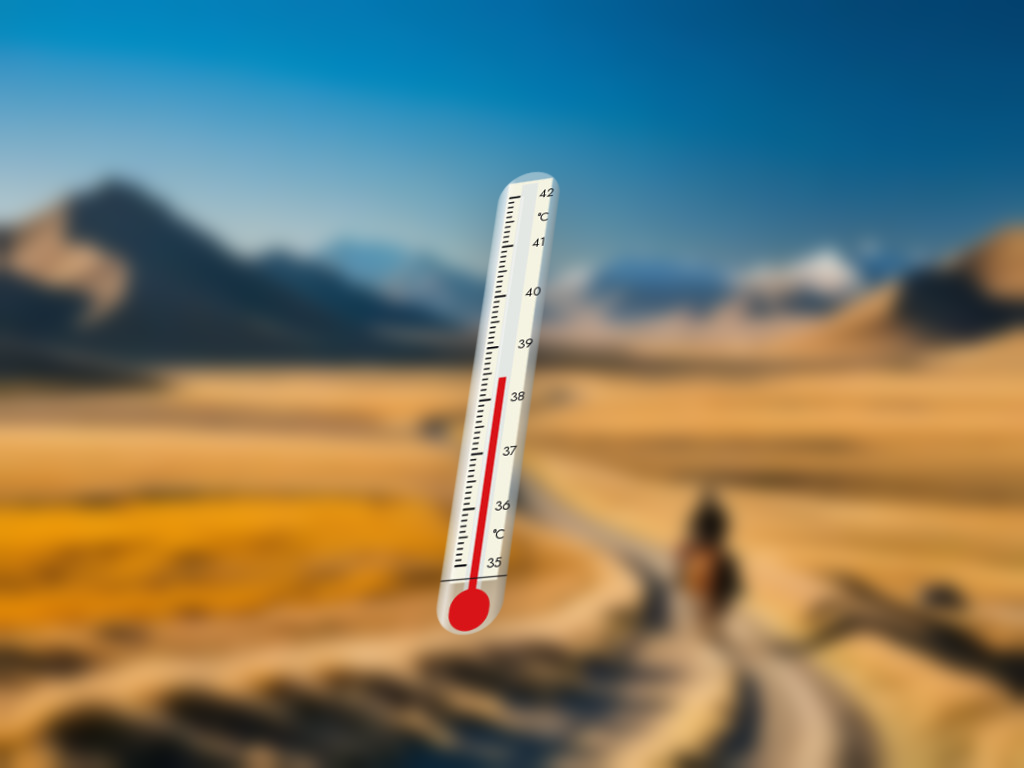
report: 38.4 (°C)
